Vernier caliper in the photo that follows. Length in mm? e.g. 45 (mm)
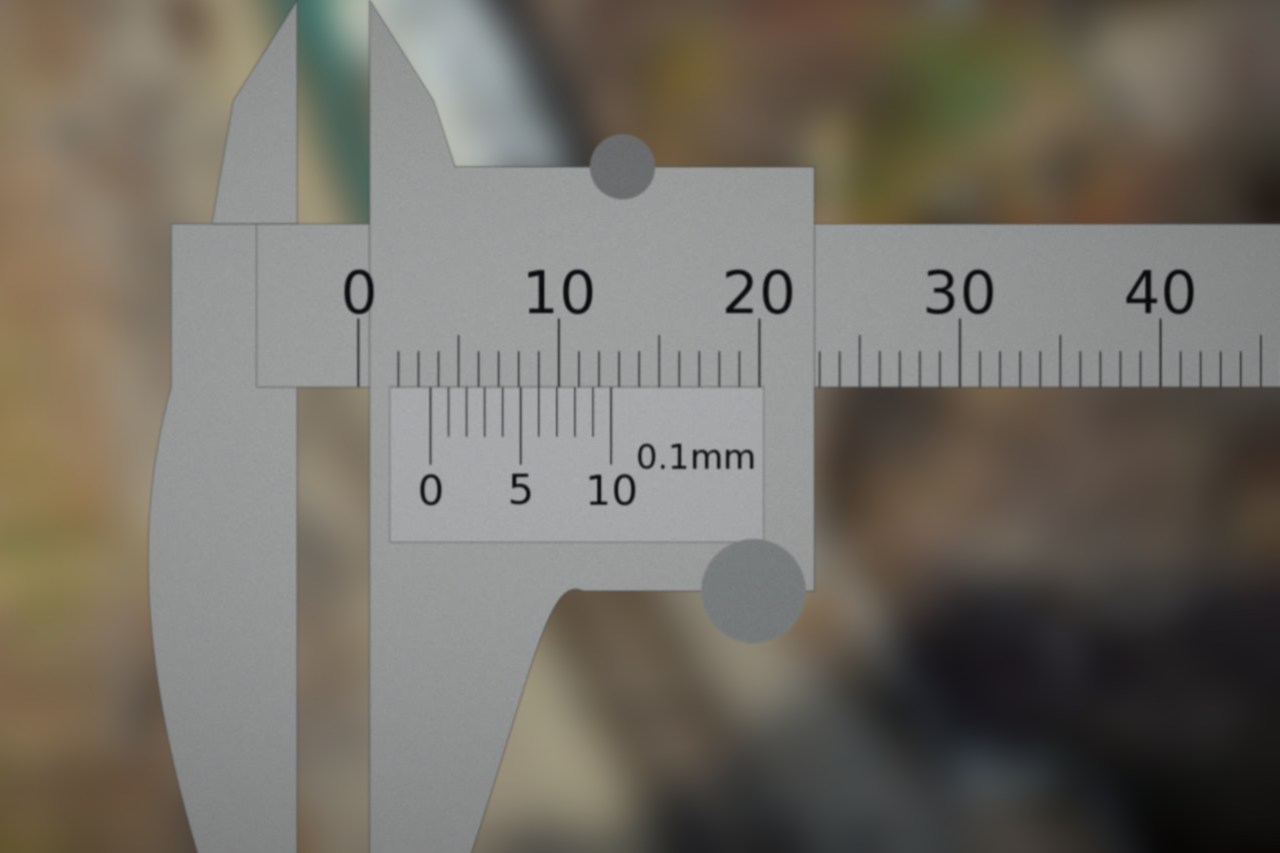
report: 3.6 (mm)
